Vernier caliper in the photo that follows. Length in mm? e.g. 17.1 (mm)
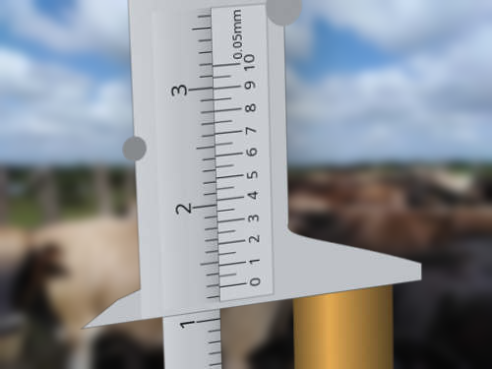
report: 12.8 (mm)
